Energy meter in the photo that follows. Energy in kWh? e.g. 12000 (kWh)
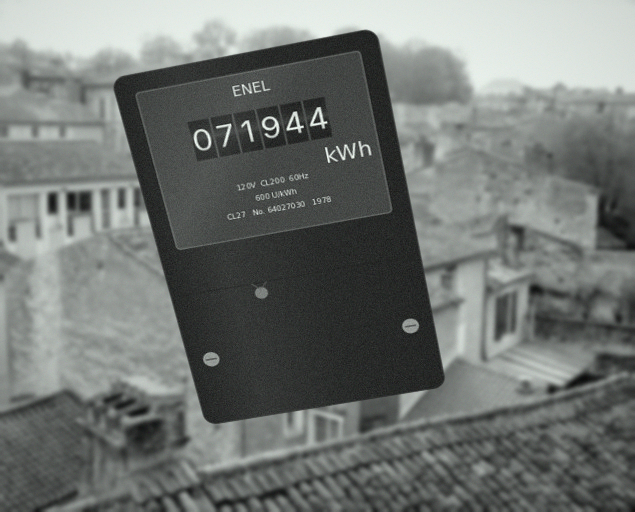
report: 71944 (kWh)
